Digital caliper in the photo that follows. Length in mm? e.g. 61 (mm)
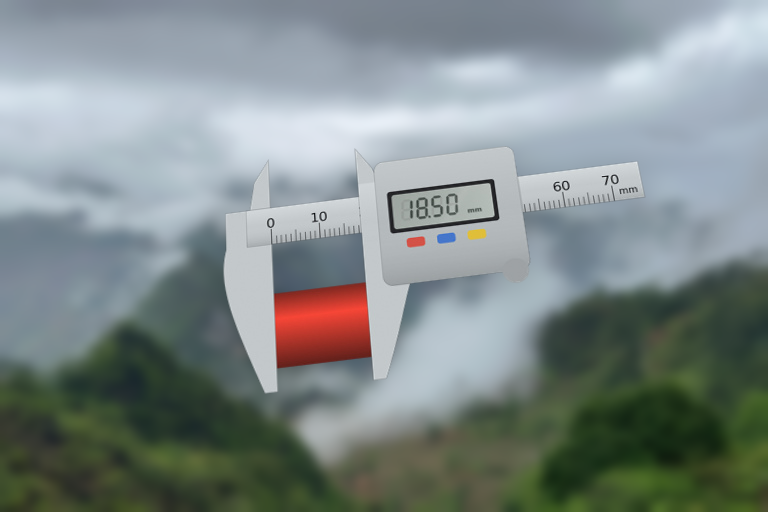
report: 18.50 (mm)
